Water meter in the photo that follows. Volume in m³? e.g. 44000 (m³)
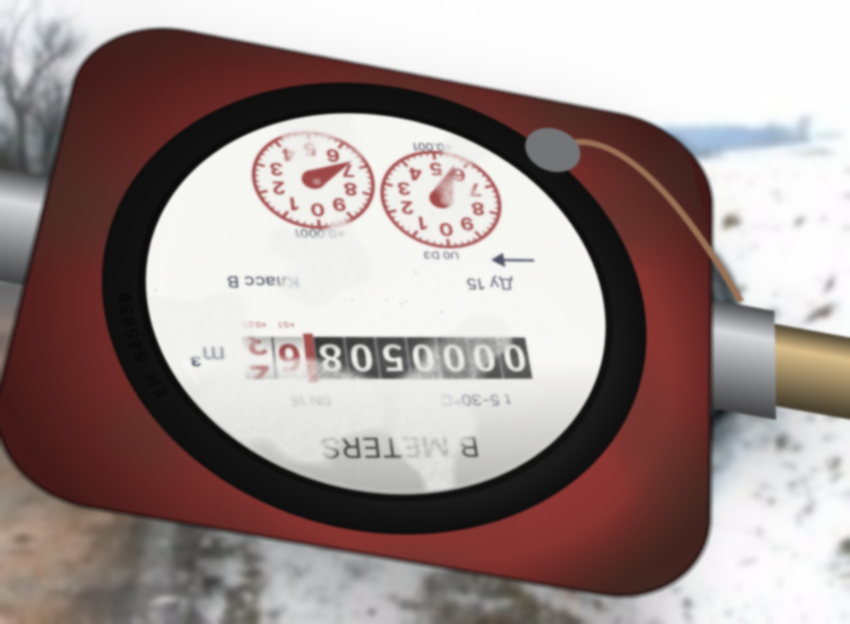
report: 508.6256 (m³)
